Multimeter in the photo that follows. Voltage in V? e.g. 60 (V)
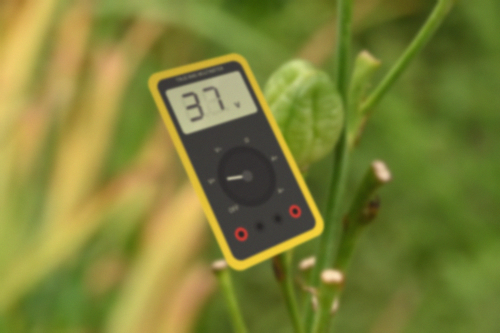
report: 37 (V)
